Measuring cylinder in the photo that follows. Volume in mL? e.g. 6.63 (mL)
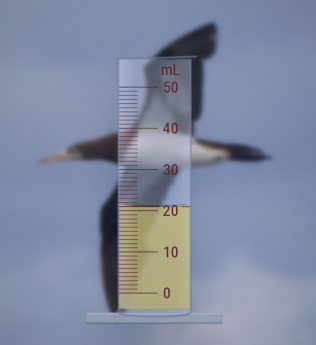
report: 21 (mL)
